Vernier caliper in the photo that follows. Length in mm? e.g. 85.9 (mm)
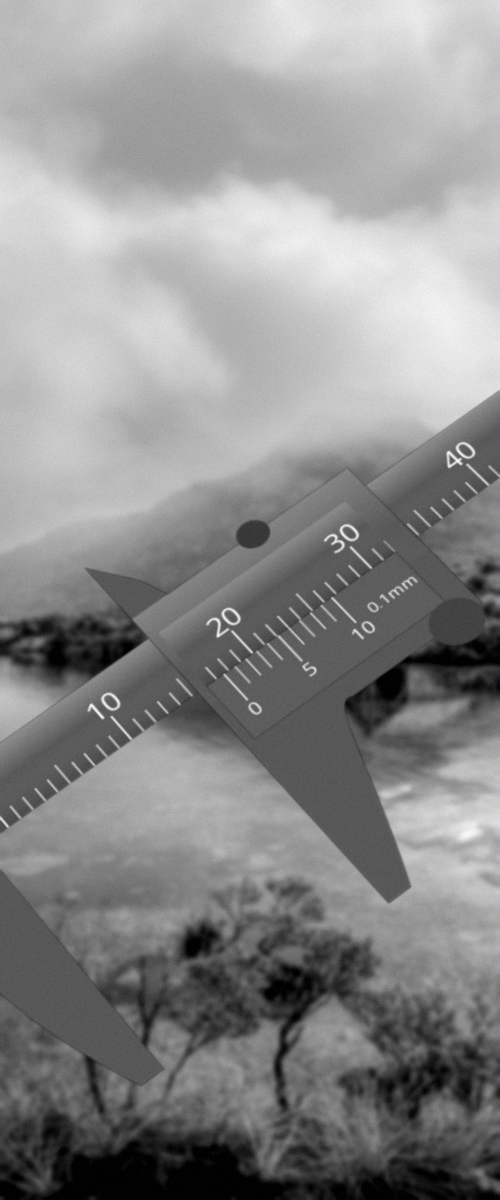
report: 17.6 (mm)
